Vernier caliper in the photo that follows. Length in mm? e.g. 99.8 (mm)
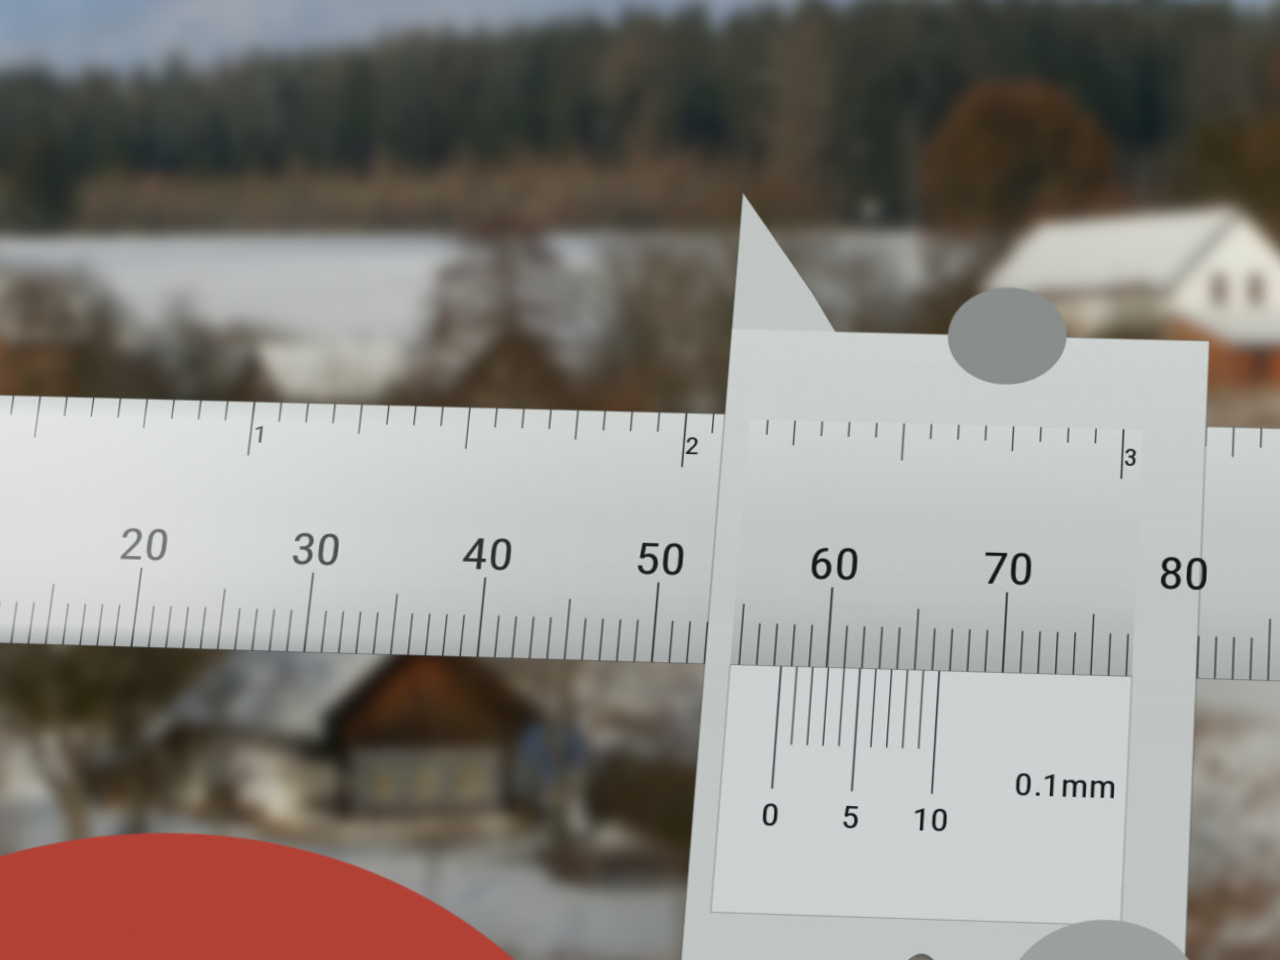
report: 57.4 (mm)
